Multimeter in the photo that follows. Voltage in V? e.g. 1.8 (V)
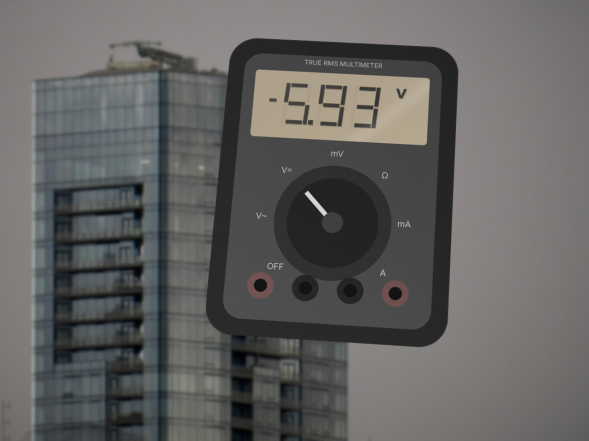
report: -5.93 (V)
